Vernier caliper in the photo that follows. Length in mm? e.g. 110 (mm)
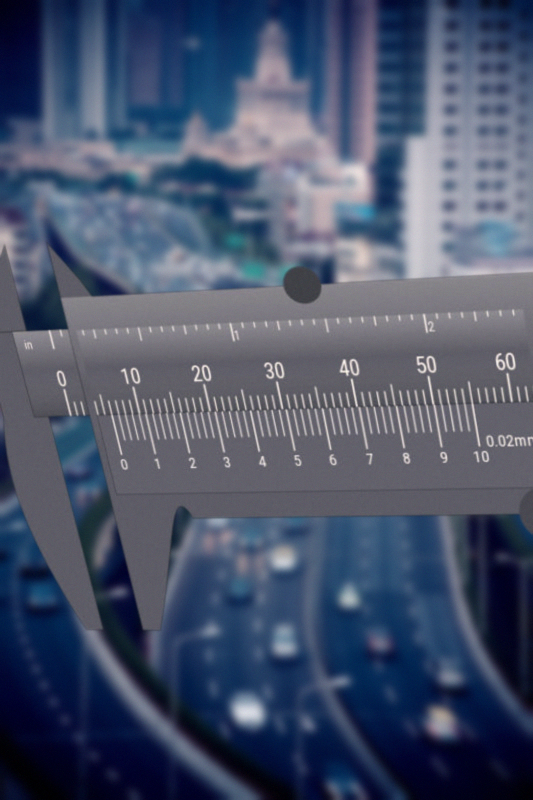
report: 6.0 (mm)
